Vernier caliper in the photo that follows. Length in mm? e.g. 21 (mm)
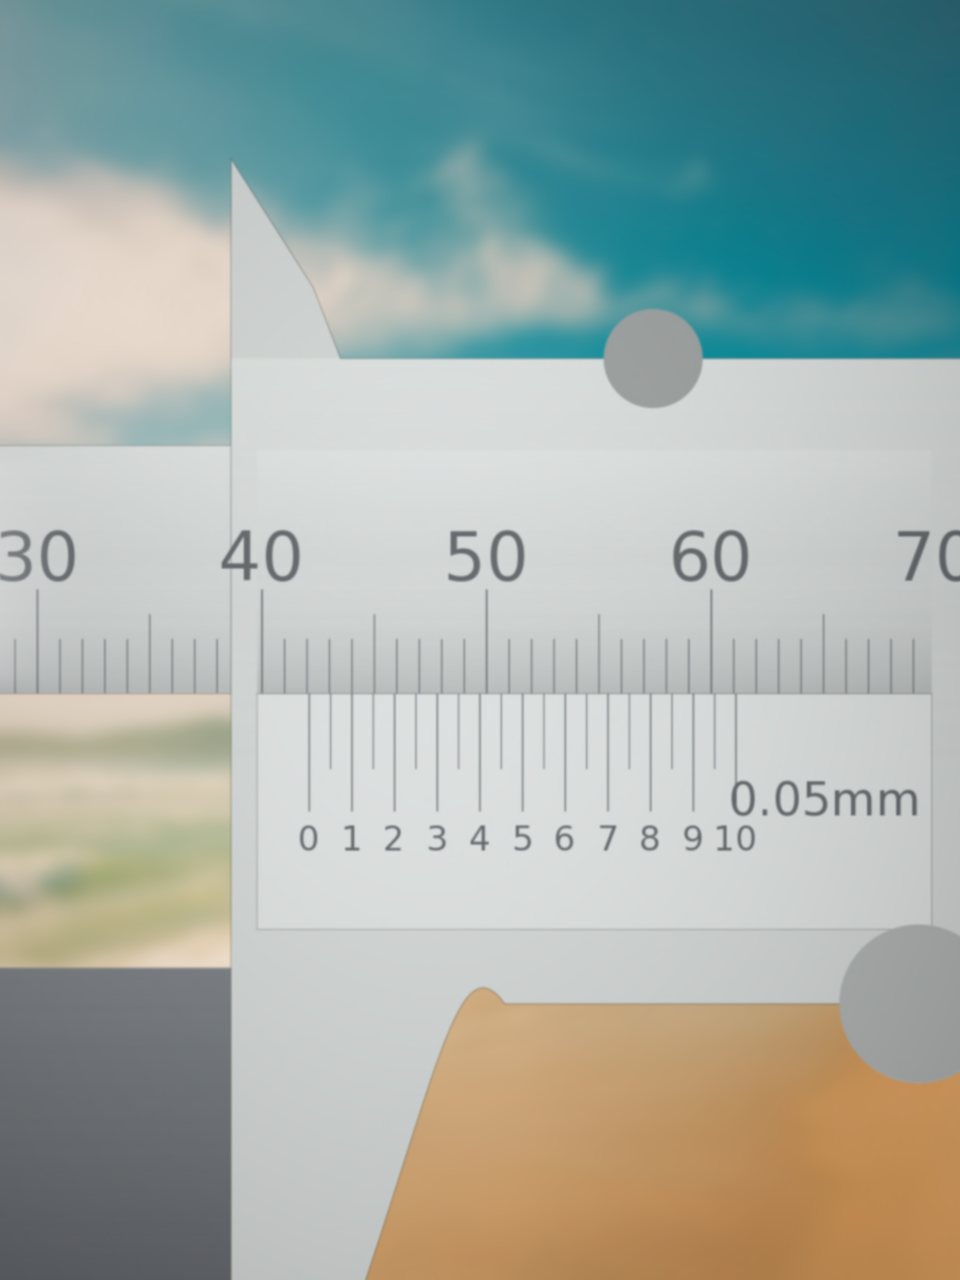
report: 42.1 (mm)
